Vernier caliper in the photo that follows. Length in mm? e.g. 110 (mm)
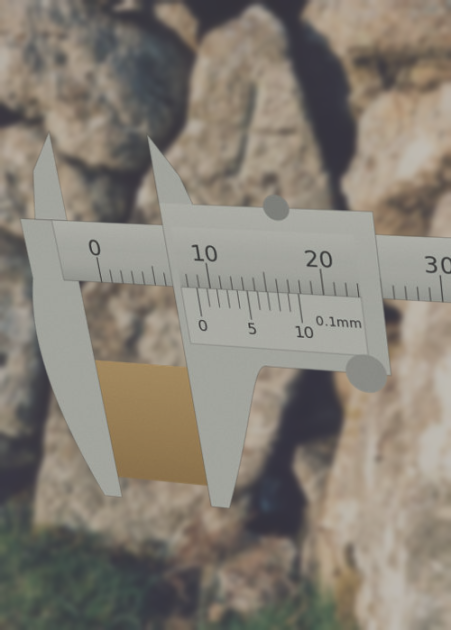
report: 8.8 (mm)
